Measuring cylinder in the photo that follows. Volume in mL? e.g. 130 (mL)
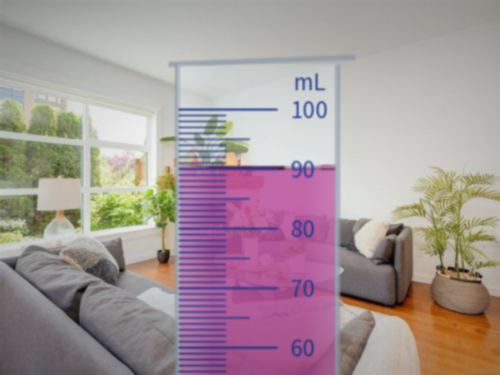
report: 90 (mL)
